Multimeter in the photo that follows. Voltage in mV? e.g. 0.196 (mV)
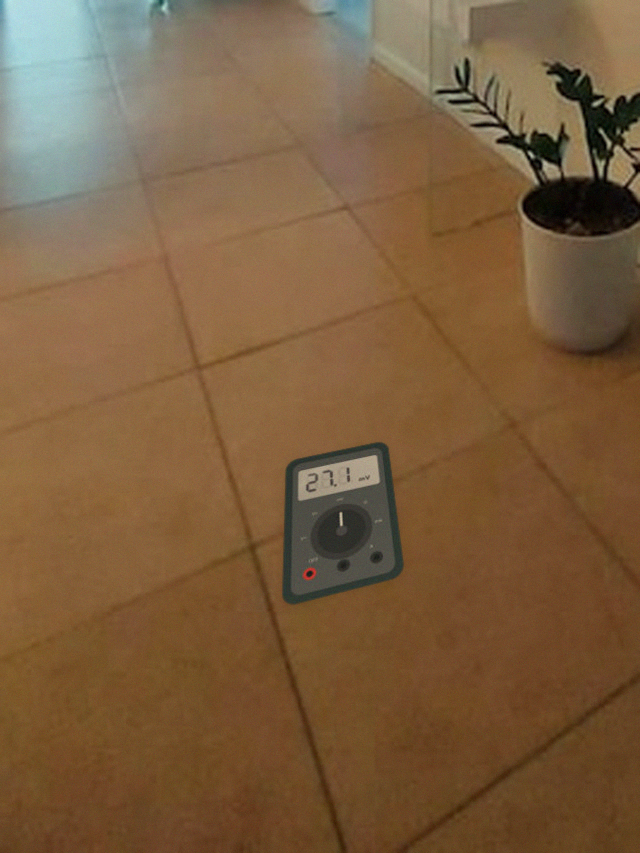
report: 27.1 (mV)
